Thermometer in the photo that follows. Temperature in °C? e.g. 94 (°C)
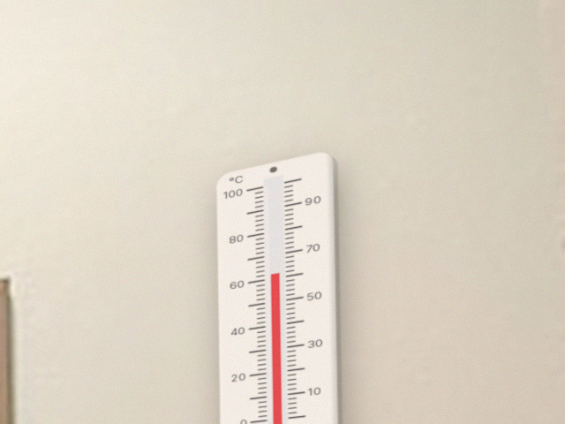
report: 62 (°C)
